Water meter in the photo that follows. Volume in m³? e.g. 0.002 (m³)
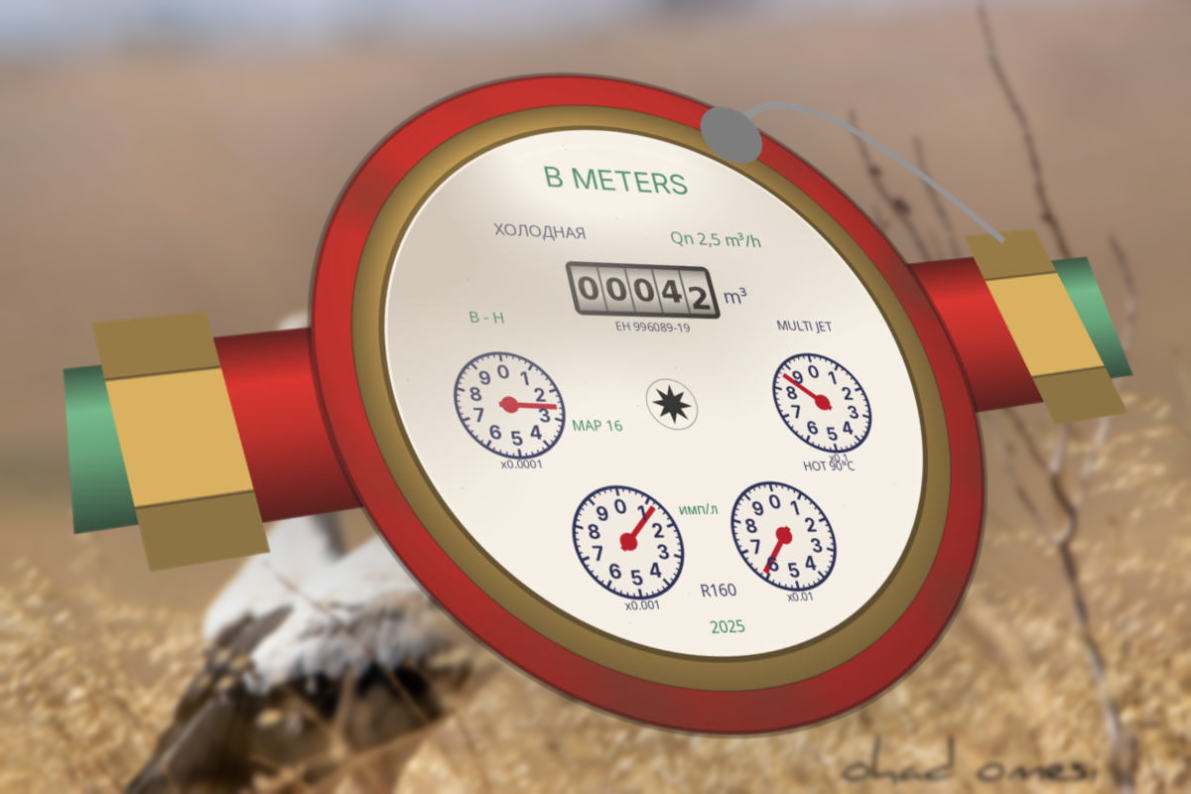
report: 41.8612 (m³)
